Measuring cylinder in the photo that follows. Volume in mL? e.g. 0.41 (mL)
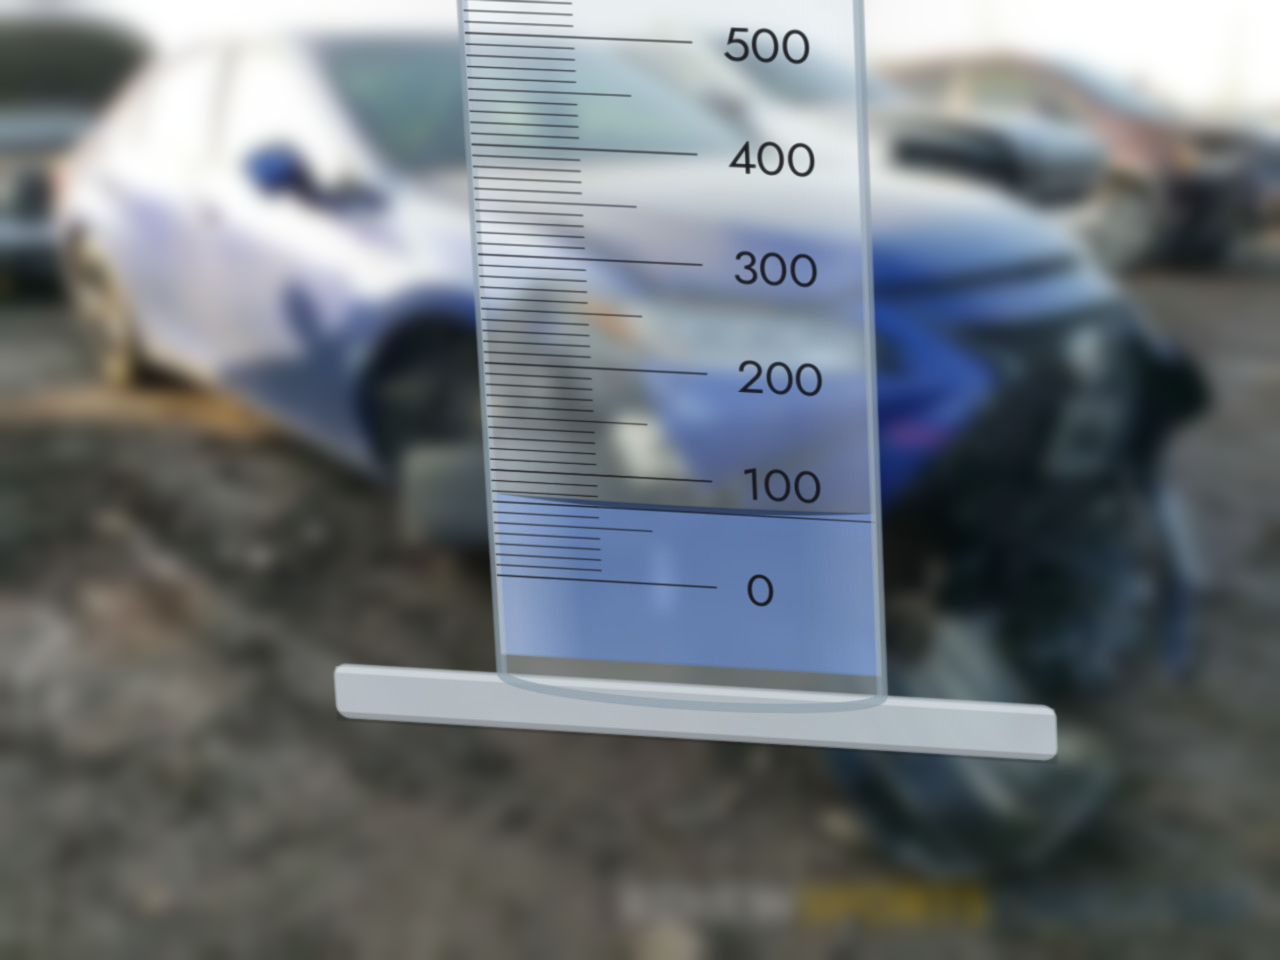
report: 70 (mL)
